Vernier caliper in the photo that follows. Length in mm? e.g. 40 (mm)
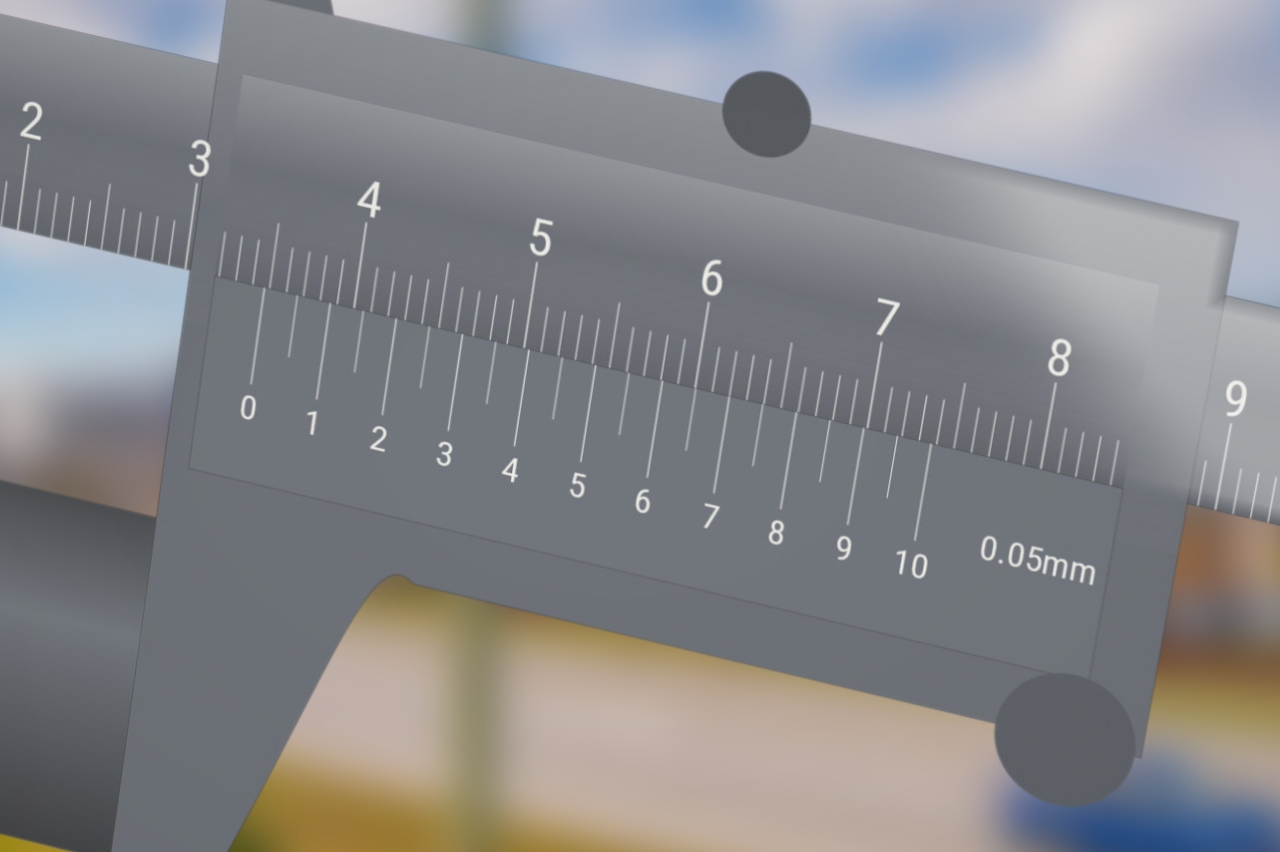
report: 34.7 (mm)
